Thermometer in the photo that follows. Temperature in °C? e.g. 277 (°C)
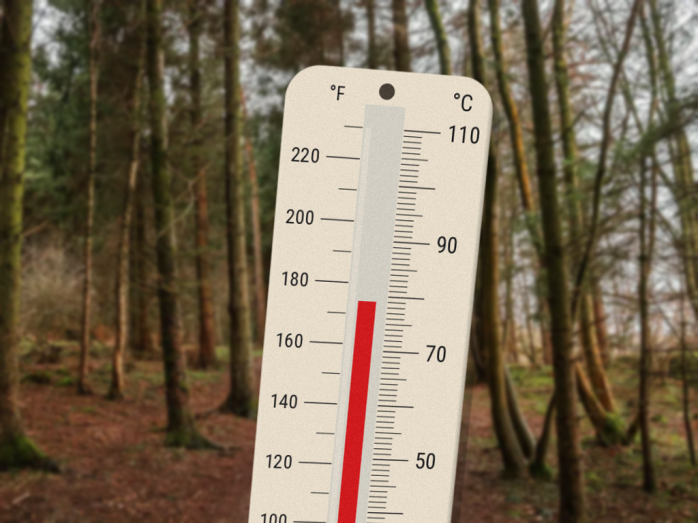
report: 79 (°C)
